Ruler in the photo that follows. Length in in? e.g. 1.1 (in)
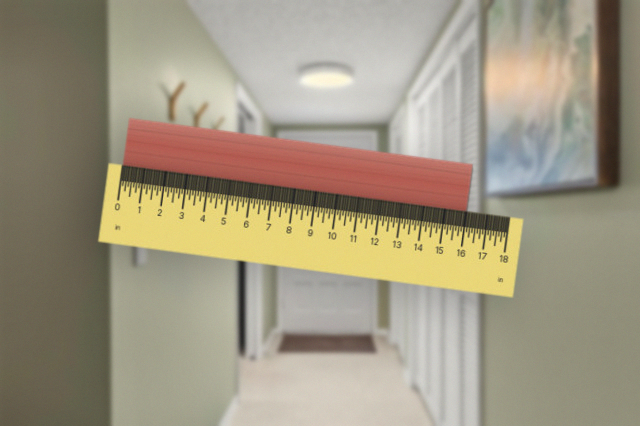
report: 16 (in)
